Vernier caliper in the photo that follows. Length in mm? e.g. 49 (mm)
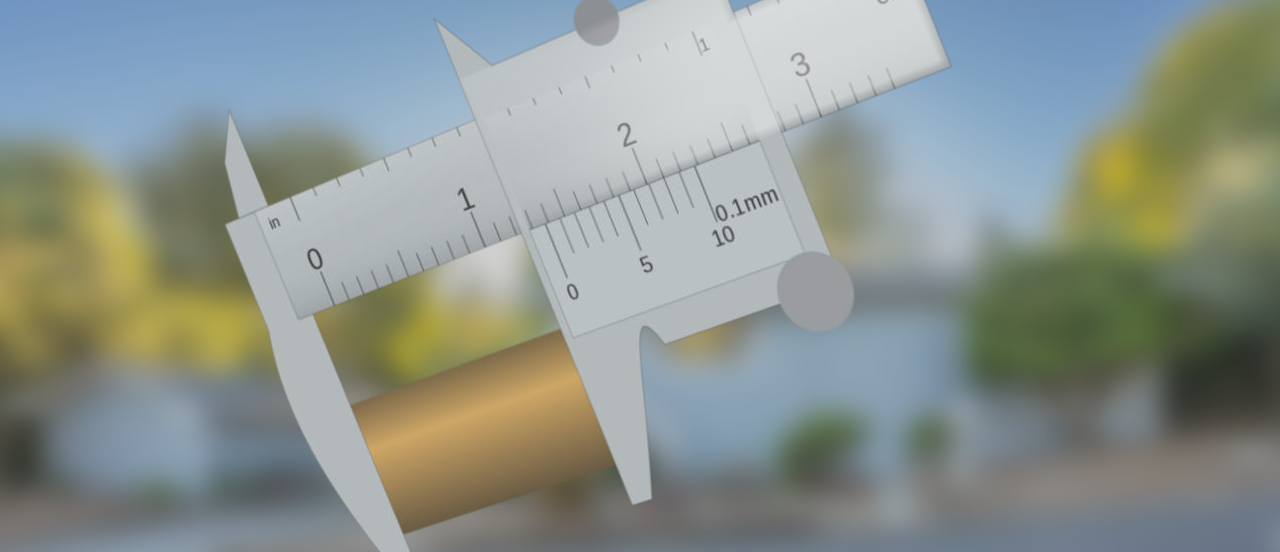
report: 13.8 (mm)
